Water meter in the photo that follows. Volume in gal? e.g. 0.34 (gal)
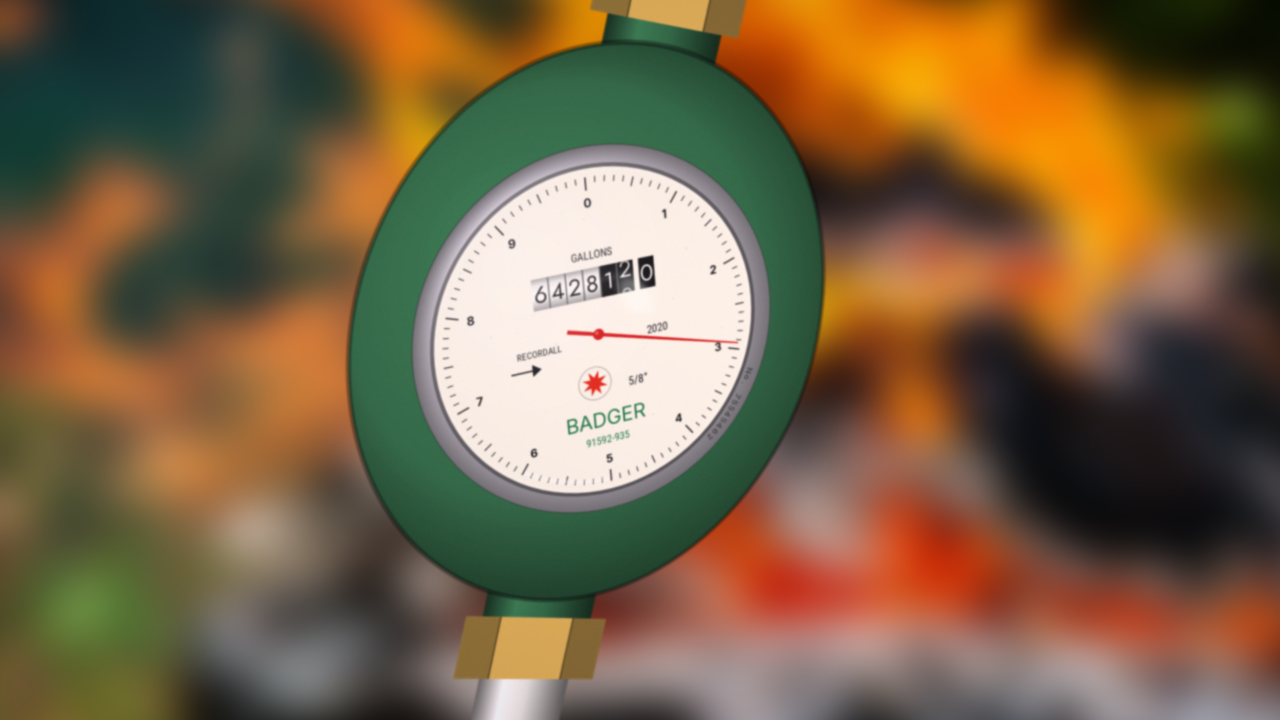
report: 6428122.9 (gal)
